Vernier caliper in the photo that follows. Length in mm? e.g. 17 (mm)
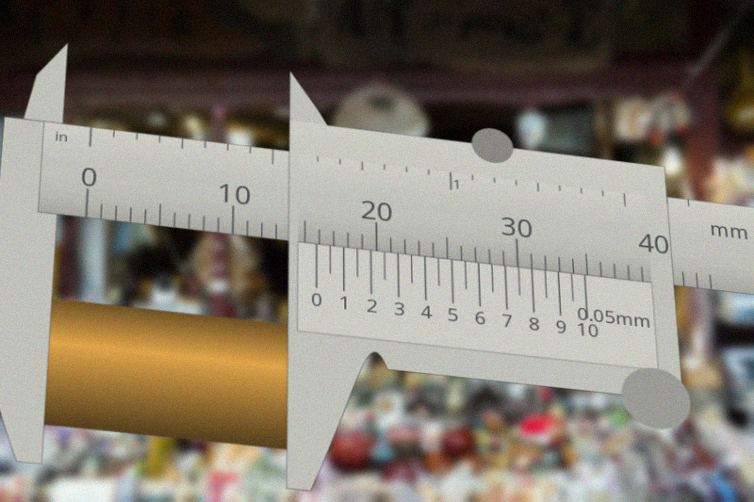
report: 15.8 (mm)
